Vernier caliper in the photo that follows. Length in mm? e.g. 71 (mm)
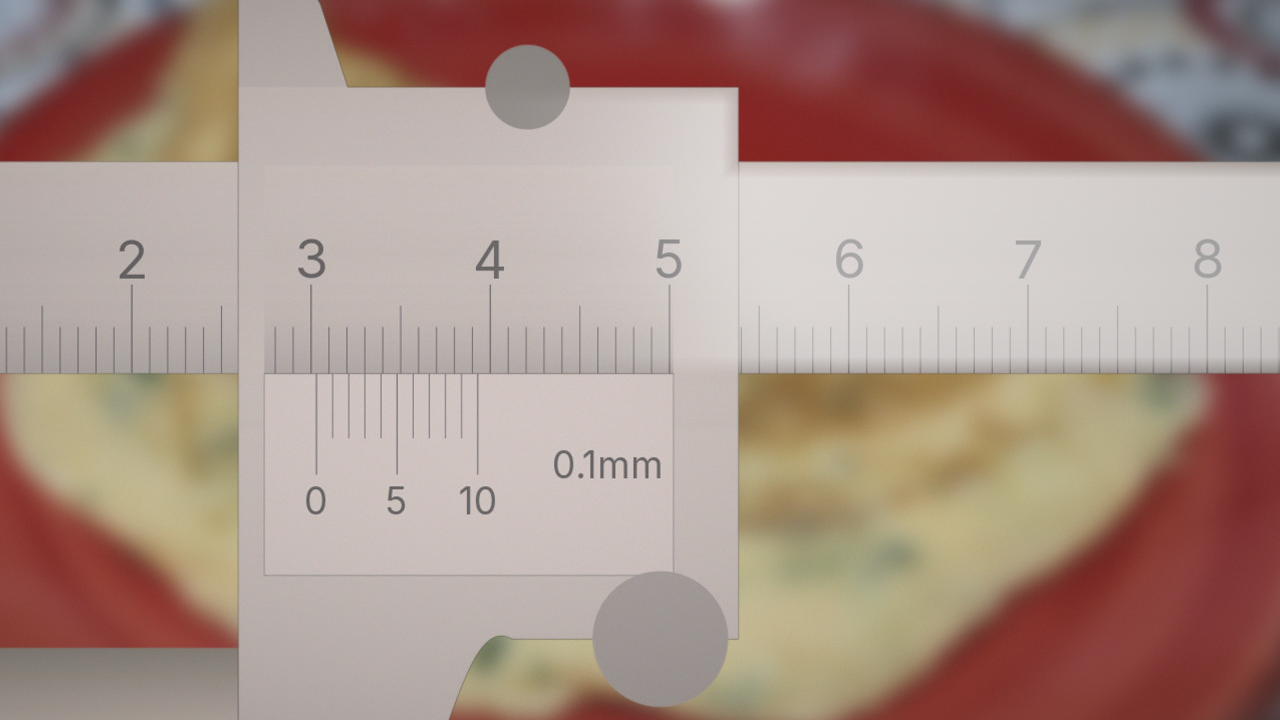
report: 30.3 (mm)
